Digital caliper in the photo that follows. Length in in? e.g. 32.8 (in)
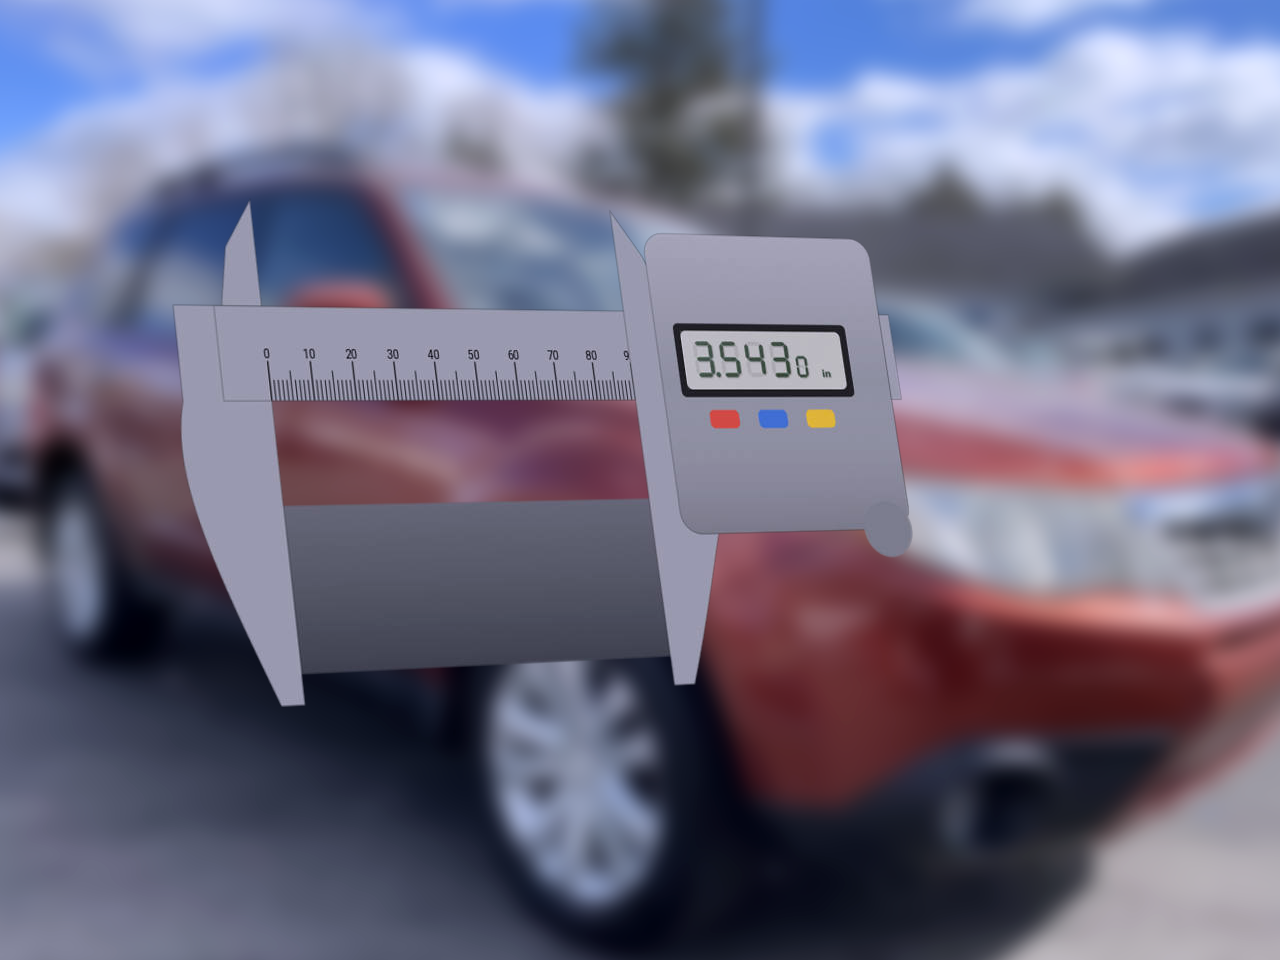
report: 3.5430 (in)
